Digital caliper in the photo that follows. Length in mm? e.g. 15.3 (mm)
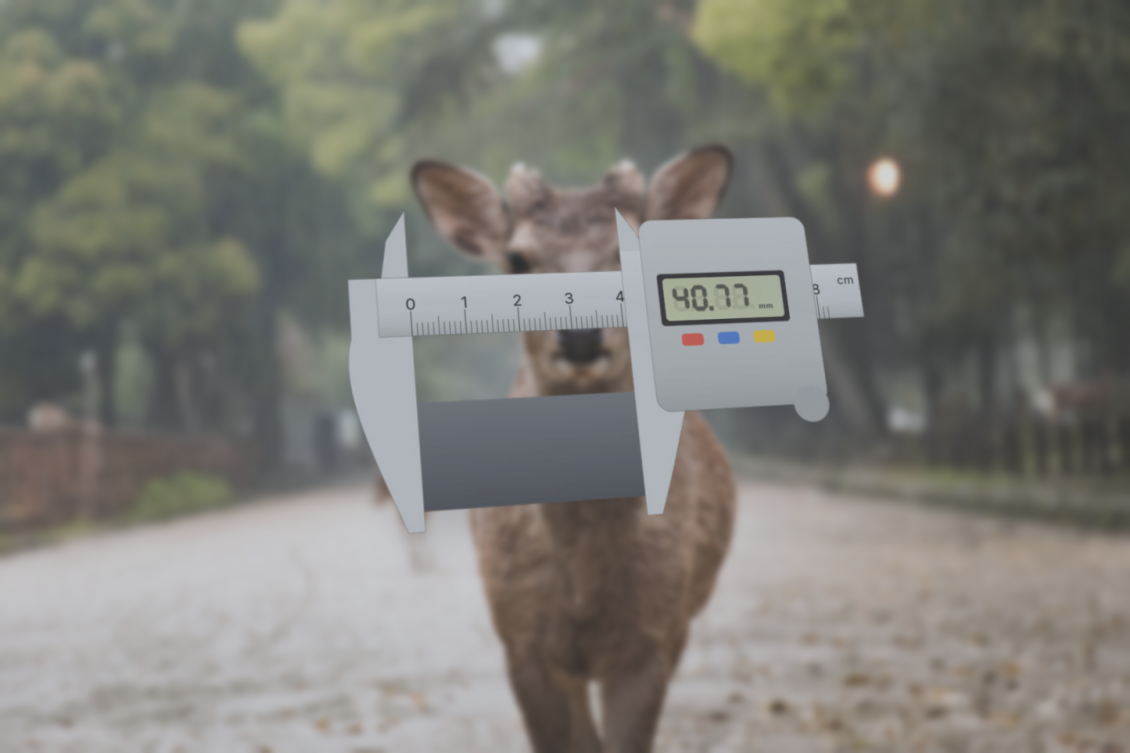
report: 40.77 (mm)
